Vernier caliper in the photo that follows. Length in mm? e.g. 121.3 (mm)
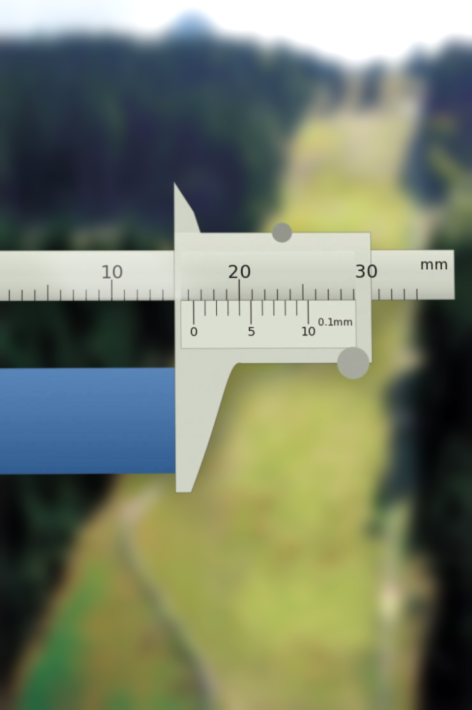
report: 16.4 (mm)
